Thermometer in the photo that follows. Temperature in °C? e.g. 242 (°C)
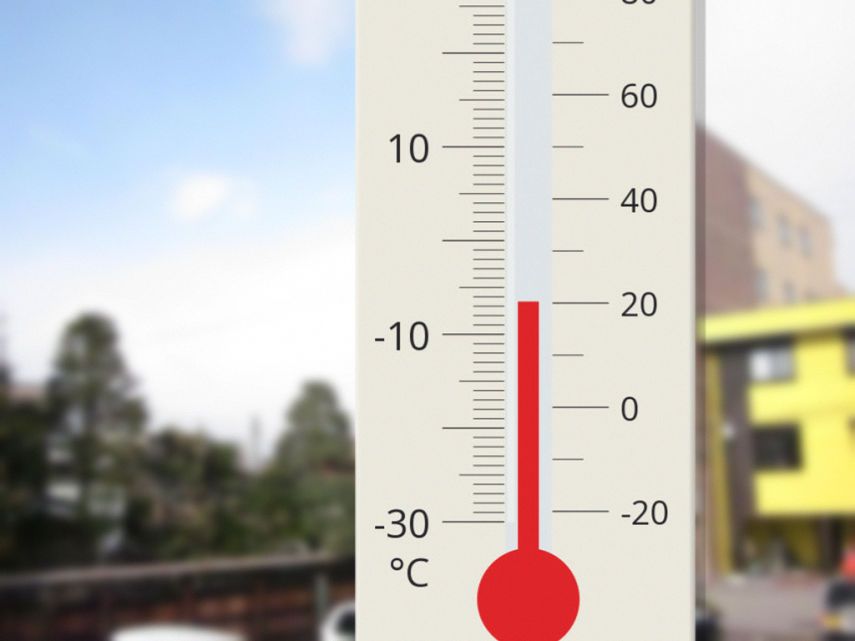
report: -6.5 (°C)
